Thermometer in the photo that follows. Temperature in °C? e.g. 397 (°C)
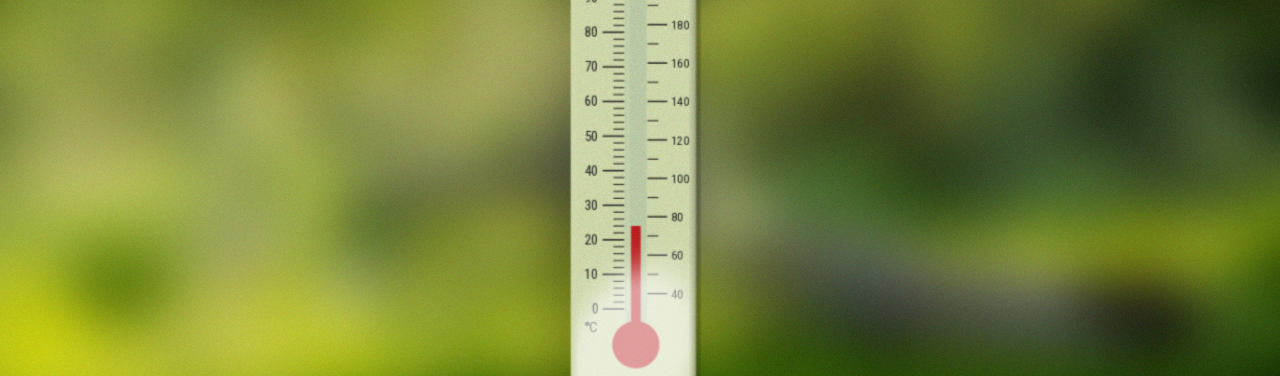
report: 24 (°C)
